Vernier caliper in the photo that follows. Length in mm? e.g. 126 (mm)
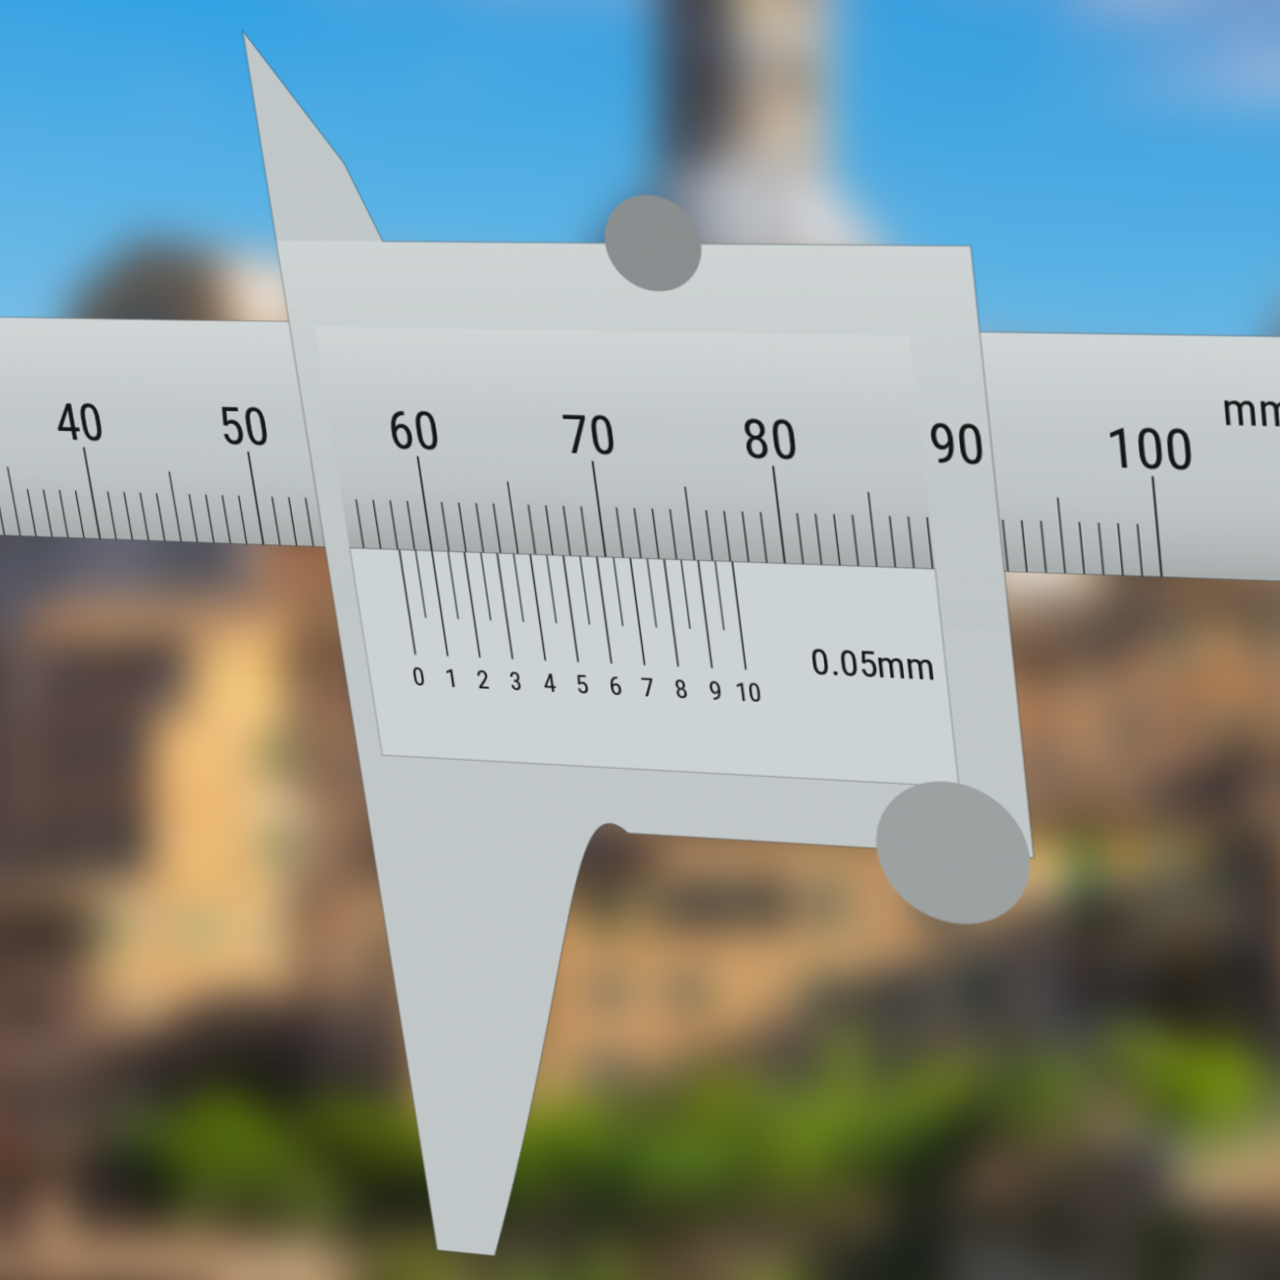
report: 58.1 (mm)
